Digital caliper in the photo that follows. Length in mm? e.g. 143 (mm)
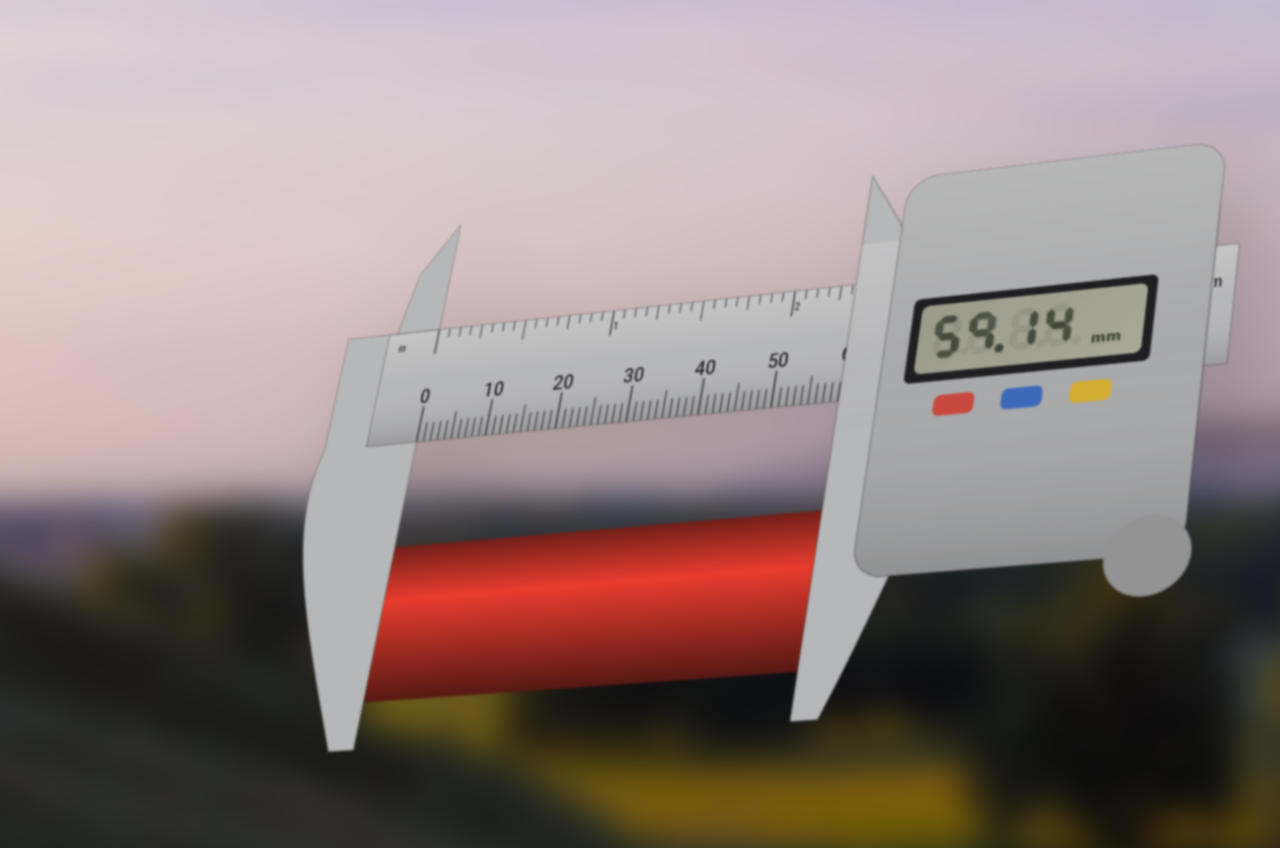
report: 59.14 (mm)
